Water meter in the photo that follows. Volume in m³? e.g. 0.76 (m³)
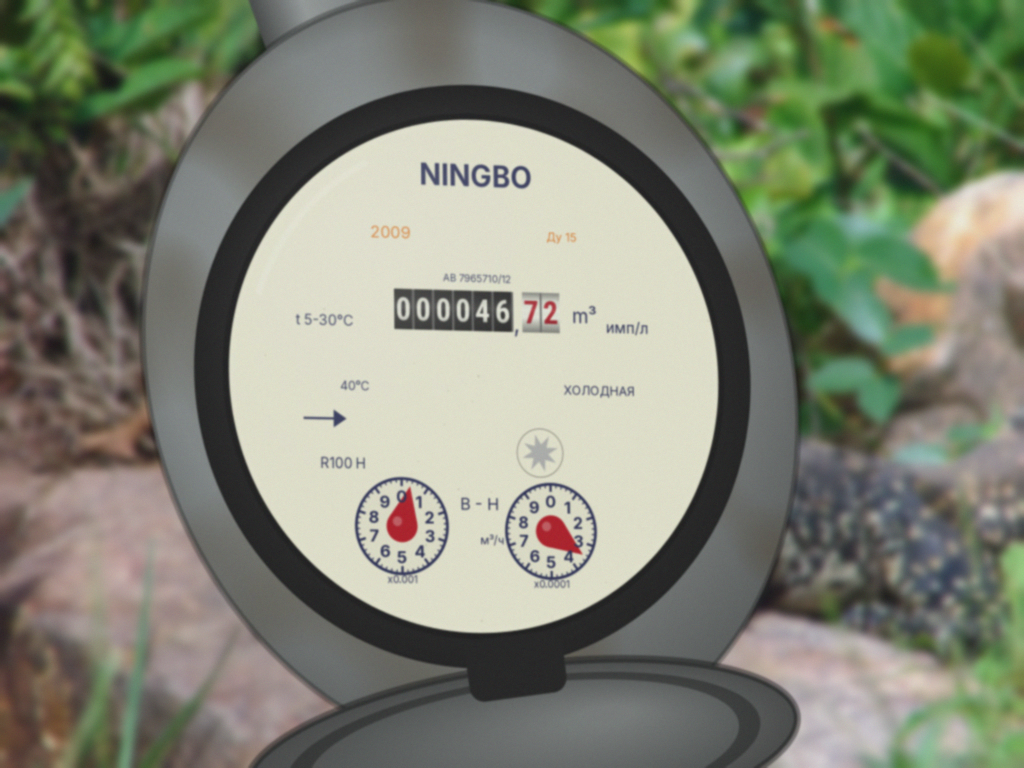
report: 46.7203 (m³)
